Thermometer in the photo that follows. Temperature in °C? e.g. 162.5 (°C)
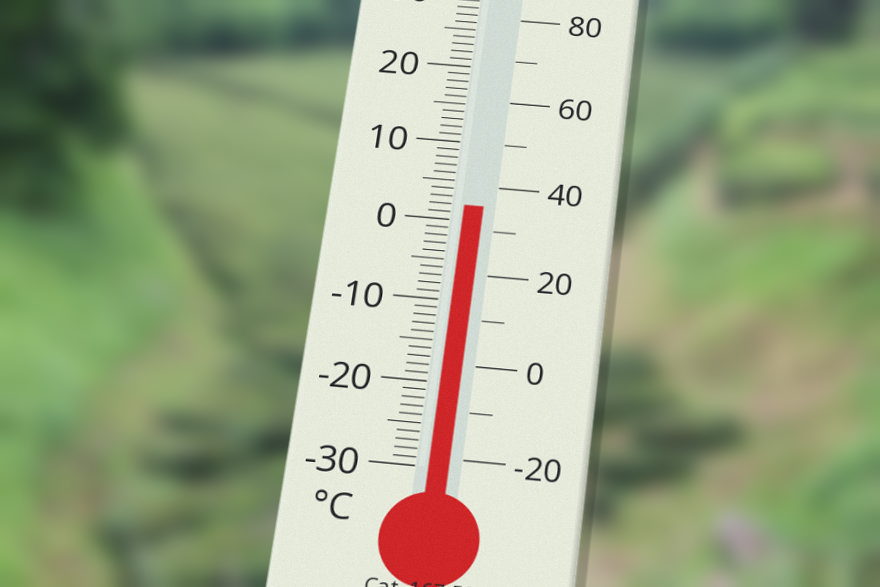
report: 2 (°C)
